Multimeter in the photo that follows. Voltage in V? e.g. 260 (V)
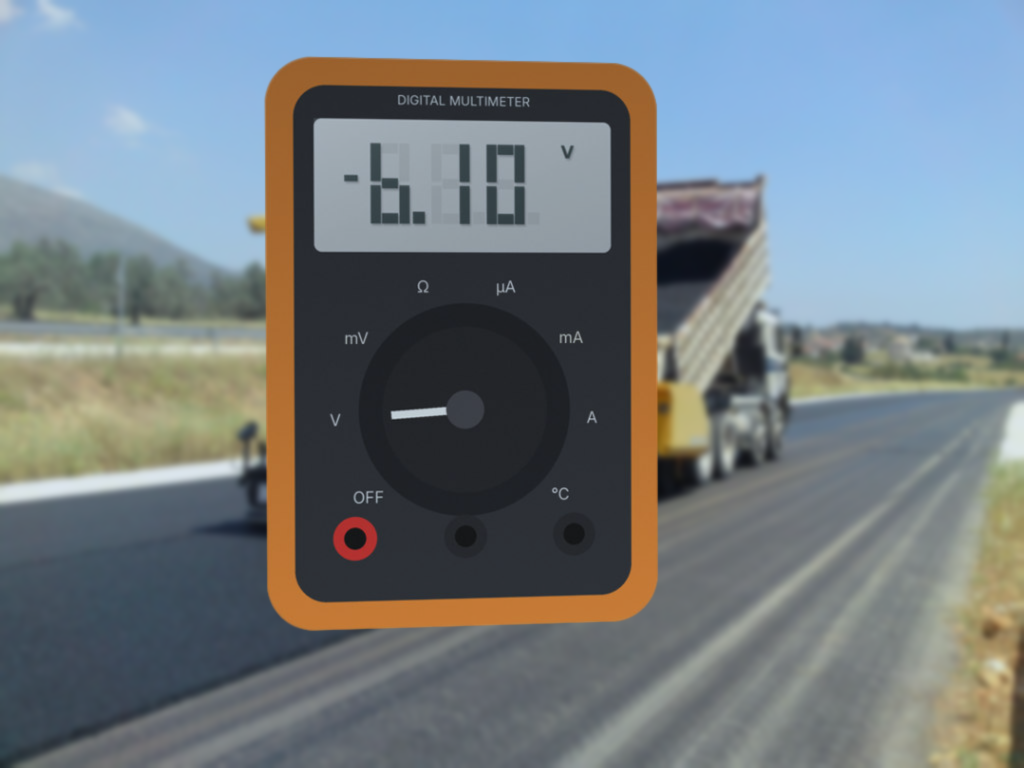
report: -6.10 (V)
